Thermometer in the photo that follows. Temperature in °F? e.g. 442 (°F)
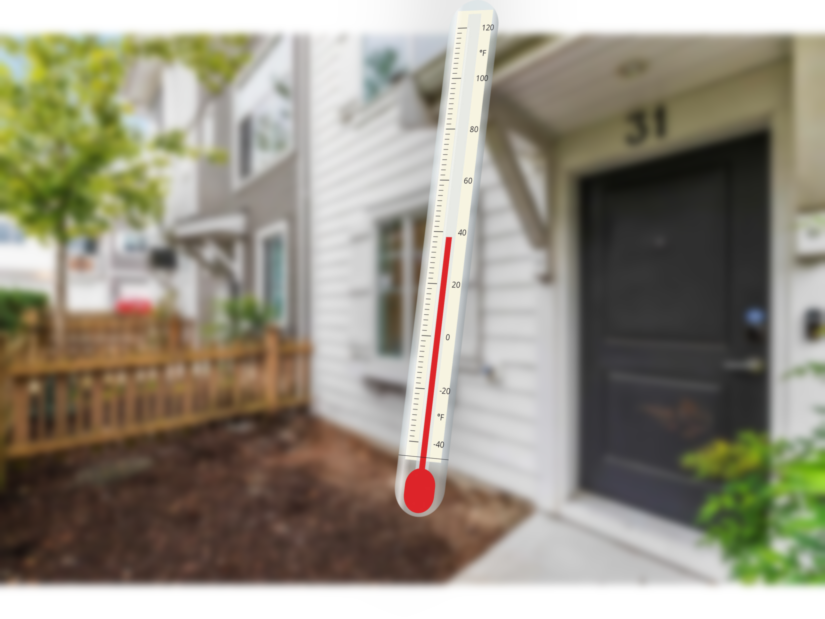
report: 38 (°F)
